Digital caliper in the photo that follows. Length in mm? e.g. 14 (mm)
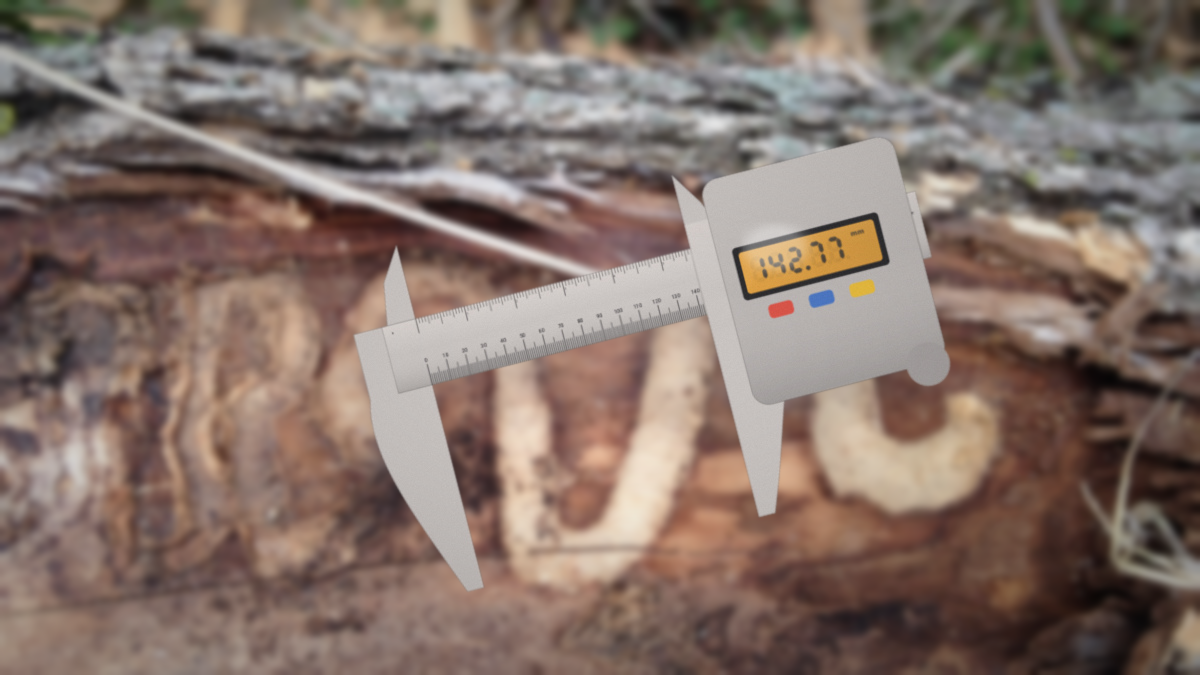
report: 142.77 (mm)
